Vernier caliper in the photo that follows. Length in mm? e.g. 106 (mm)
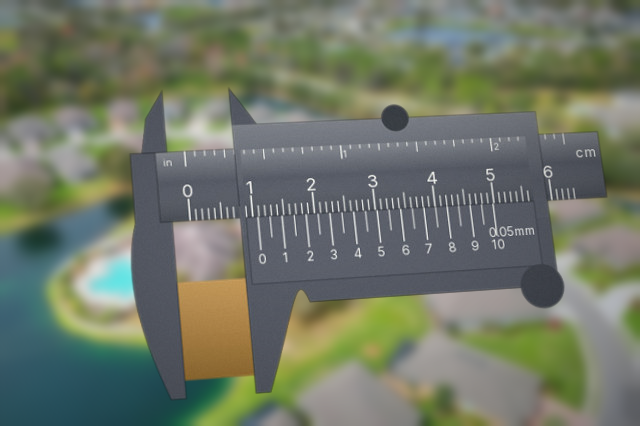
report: 10.8 (mm)
